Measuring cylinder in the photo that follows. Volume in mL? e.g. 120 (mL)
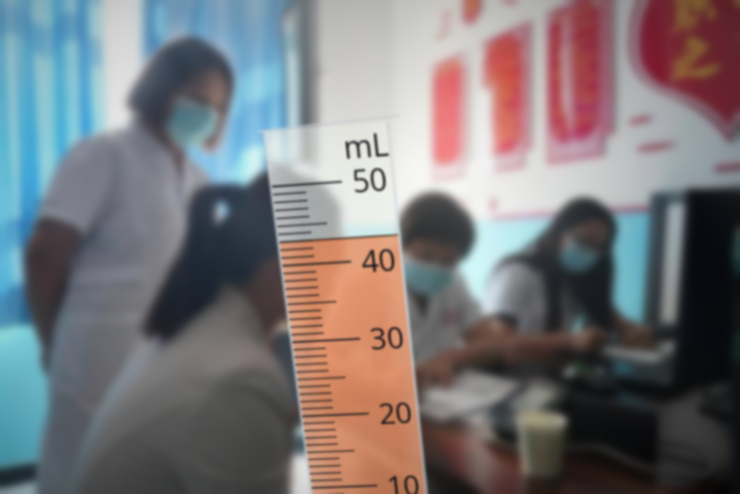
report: 43 (mL)
